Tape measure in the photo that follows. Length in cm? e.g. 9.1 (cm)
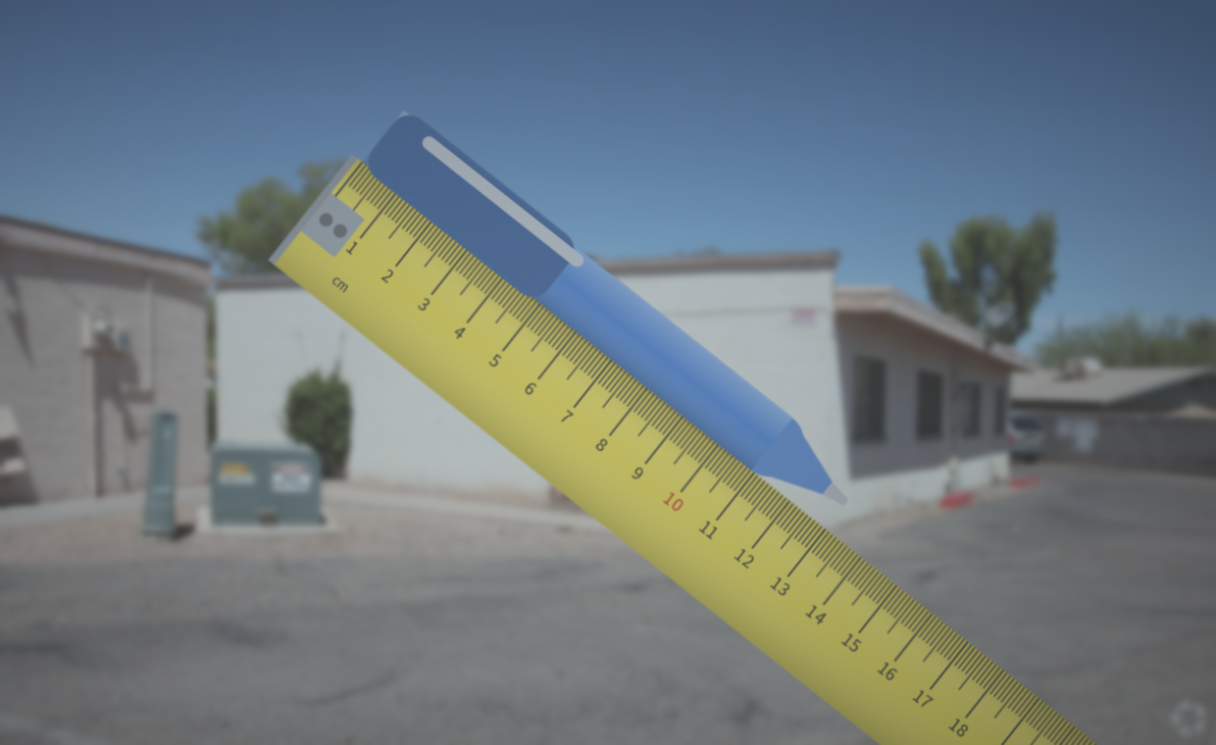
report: 13 (cm)
